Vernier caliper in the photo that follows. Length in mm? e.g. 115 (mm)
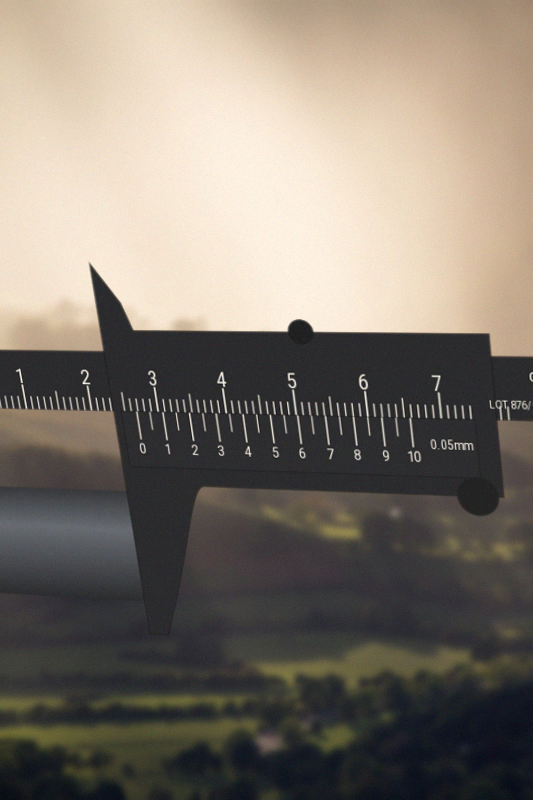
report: 26.8 (mm)
